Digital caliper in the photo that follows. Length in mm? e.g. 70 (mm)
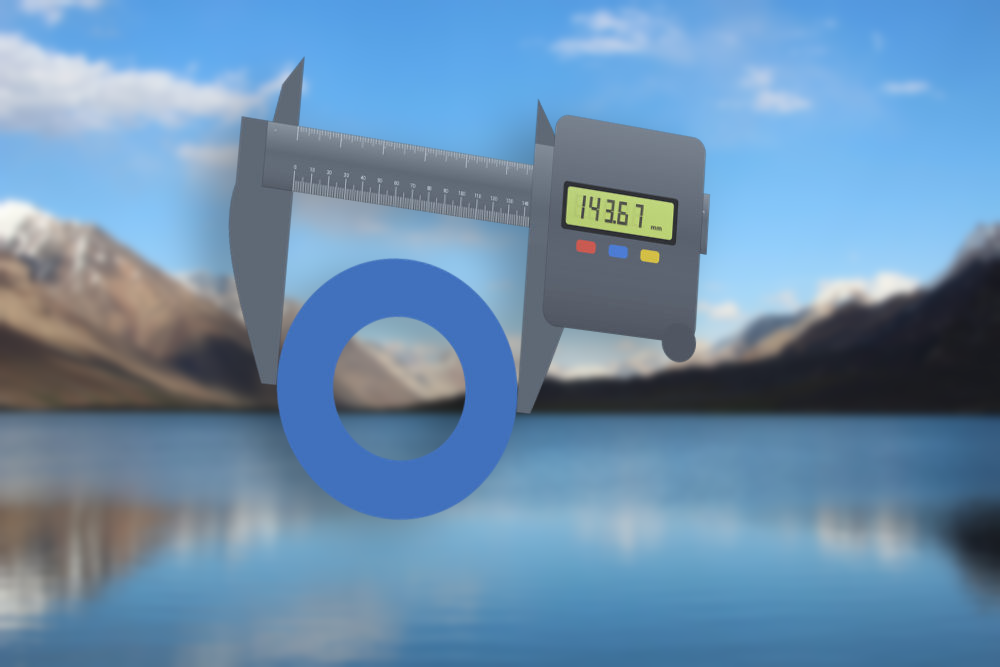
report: 143.67 (mm)
